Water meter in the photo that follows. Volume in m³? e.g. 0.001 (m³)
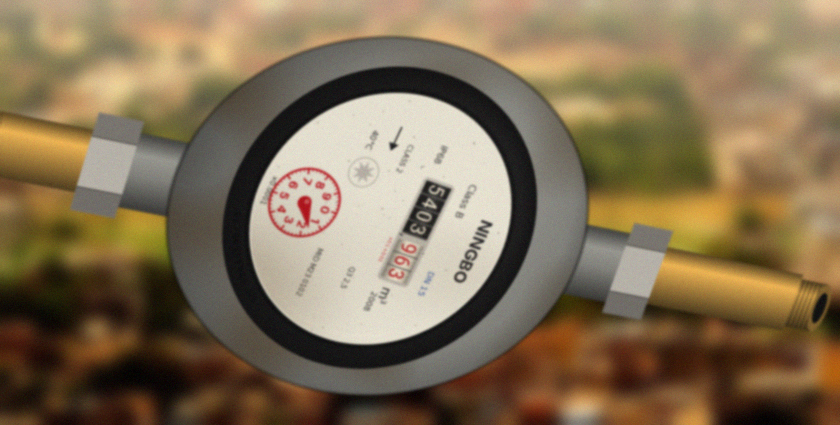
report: 5403.9631 (m³)
